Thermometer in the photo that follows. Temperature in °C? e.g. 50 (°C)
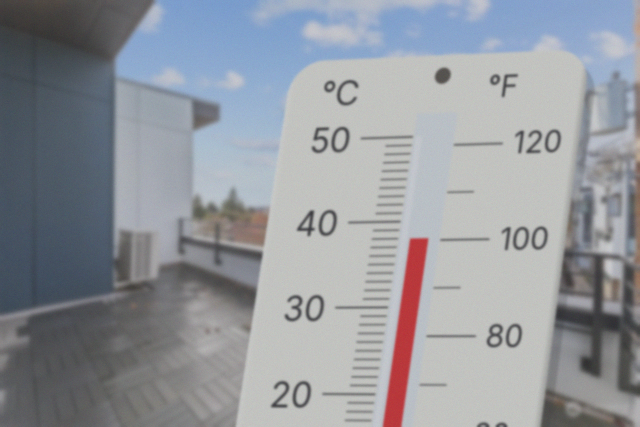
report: 38 (°C)
